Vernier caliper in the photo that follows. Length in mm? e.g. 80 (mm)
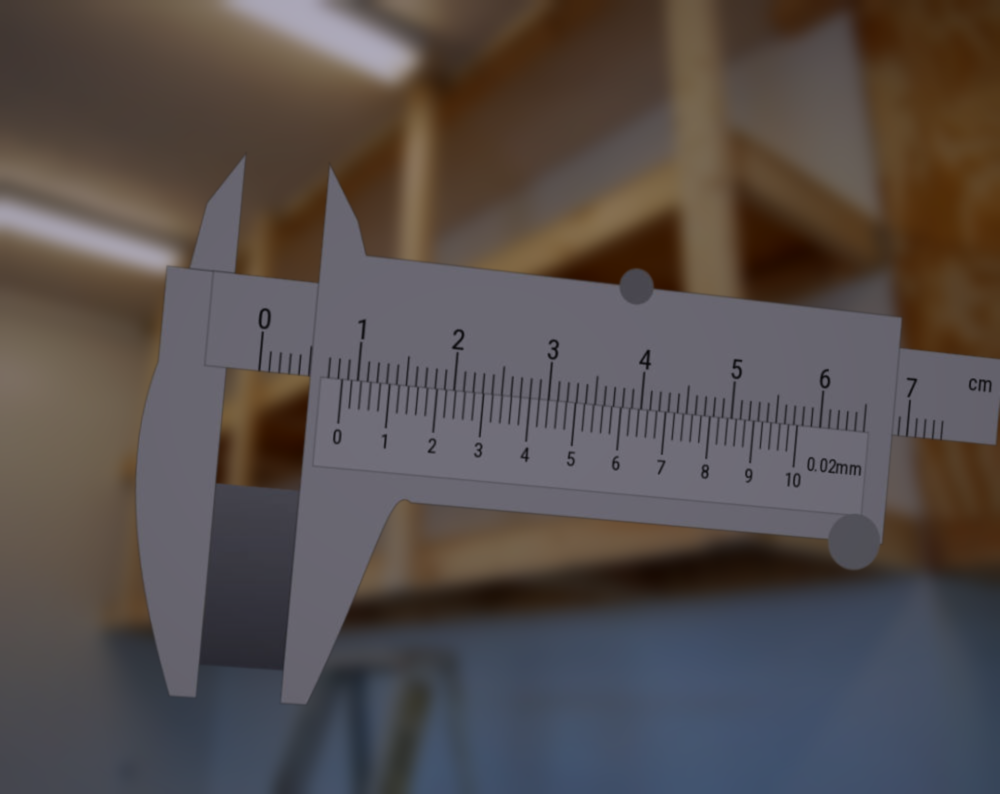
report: 8.4 (mm)
